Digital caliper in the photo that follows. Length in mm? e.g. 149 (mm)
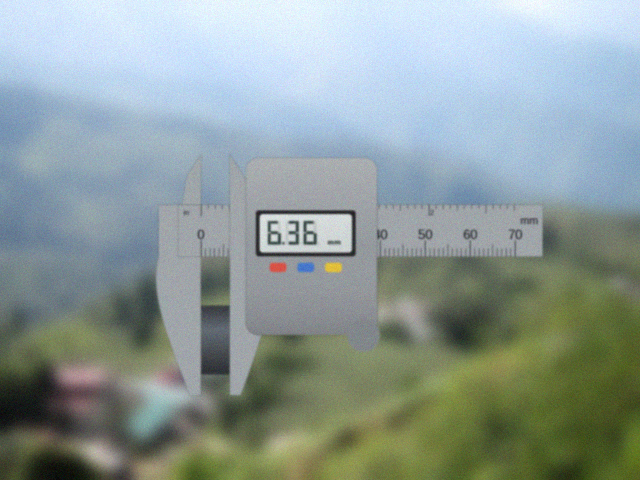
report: 6.36 (mm)
